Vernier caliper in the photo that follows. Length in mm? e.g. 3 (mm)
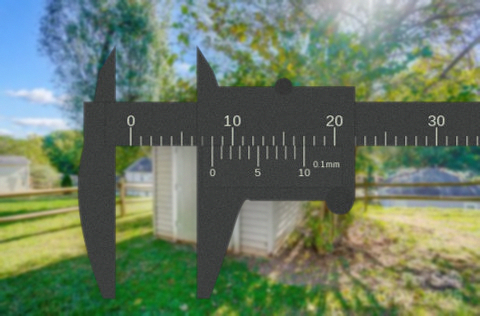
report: 8.0 (mm)
